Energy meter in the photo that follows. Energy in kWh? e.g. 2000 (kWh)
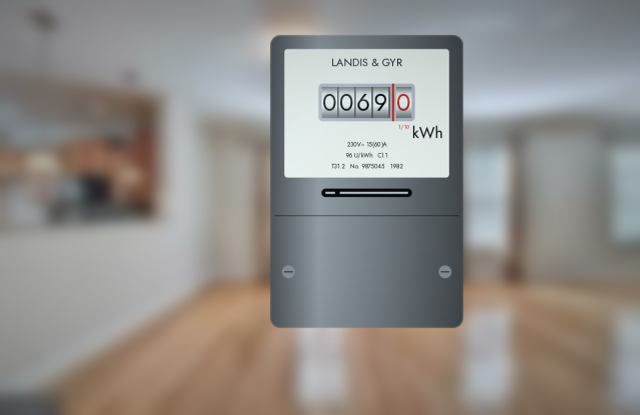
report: 69.0 (kWh)
